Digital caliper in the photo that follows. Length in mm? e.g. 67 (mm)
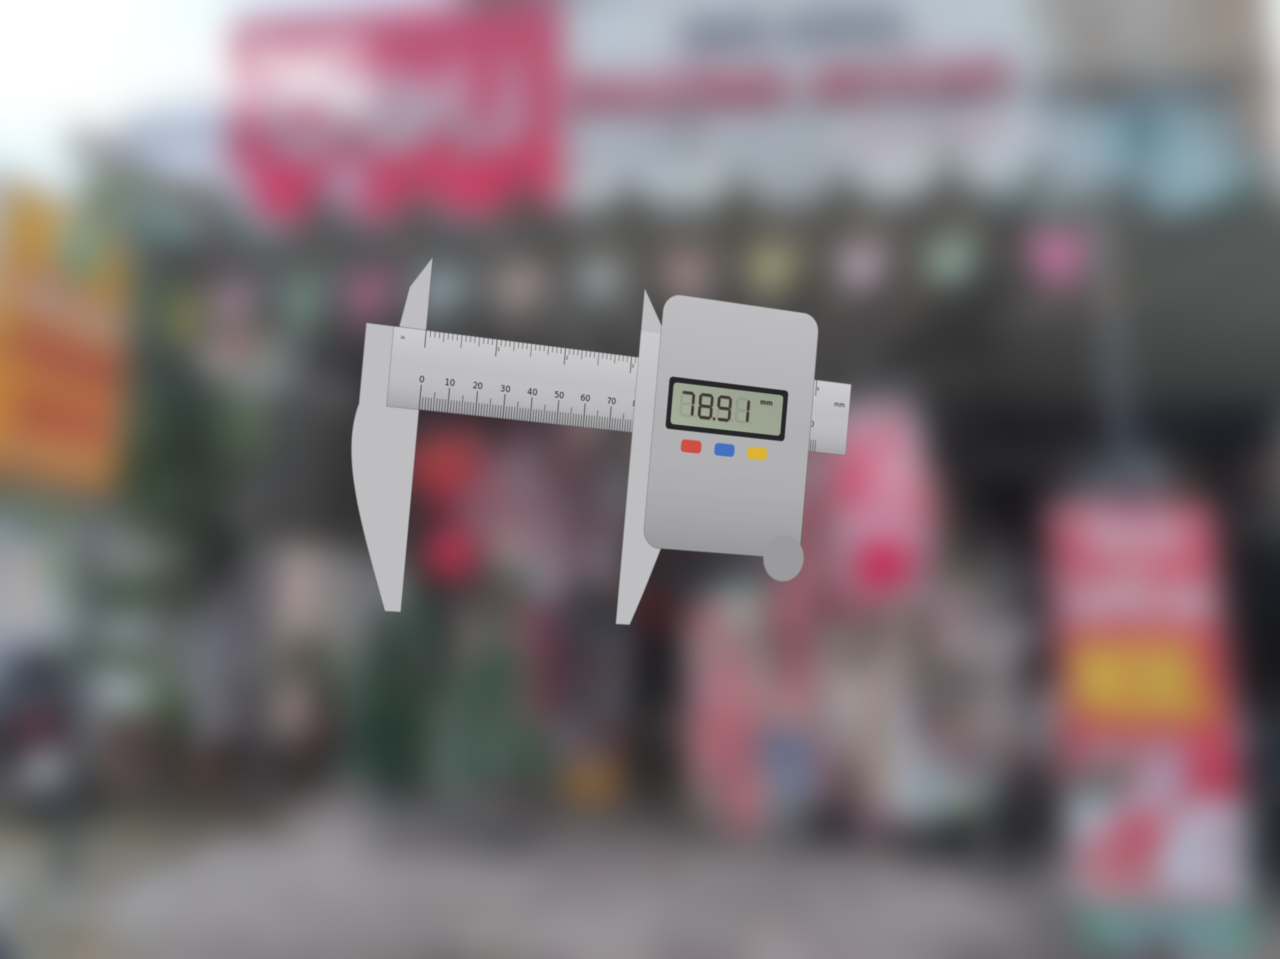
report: 78.91 (mm)
